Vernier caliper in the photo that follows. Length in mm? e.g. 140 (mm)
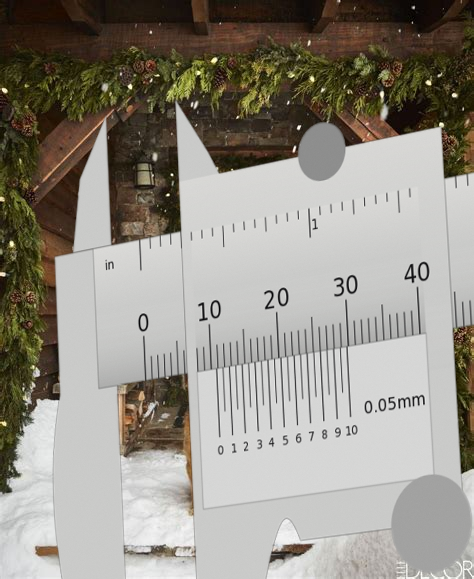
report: 10.8 (mm)
